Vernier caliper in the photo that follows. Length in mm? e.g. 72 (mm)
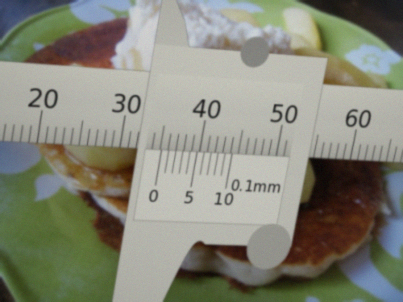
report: 35.2 (mm)
